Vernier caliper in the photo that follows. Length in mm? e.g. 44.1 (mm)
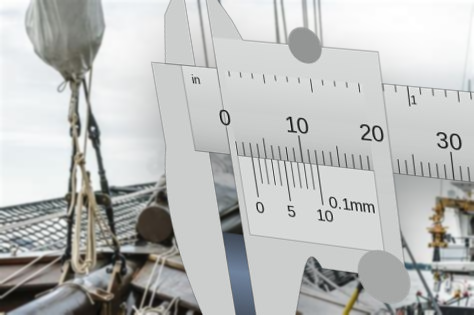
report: 3.0 (mm)
